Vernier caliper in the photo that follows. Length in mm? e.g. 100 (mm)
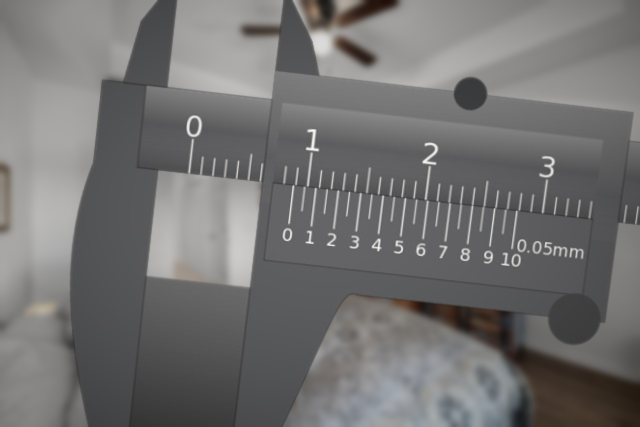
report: 8.8 (mm)
